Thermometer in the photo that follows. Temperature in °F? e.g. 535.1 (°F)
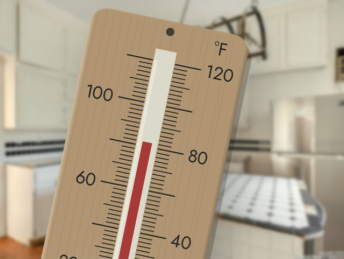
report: 82 (°F)
